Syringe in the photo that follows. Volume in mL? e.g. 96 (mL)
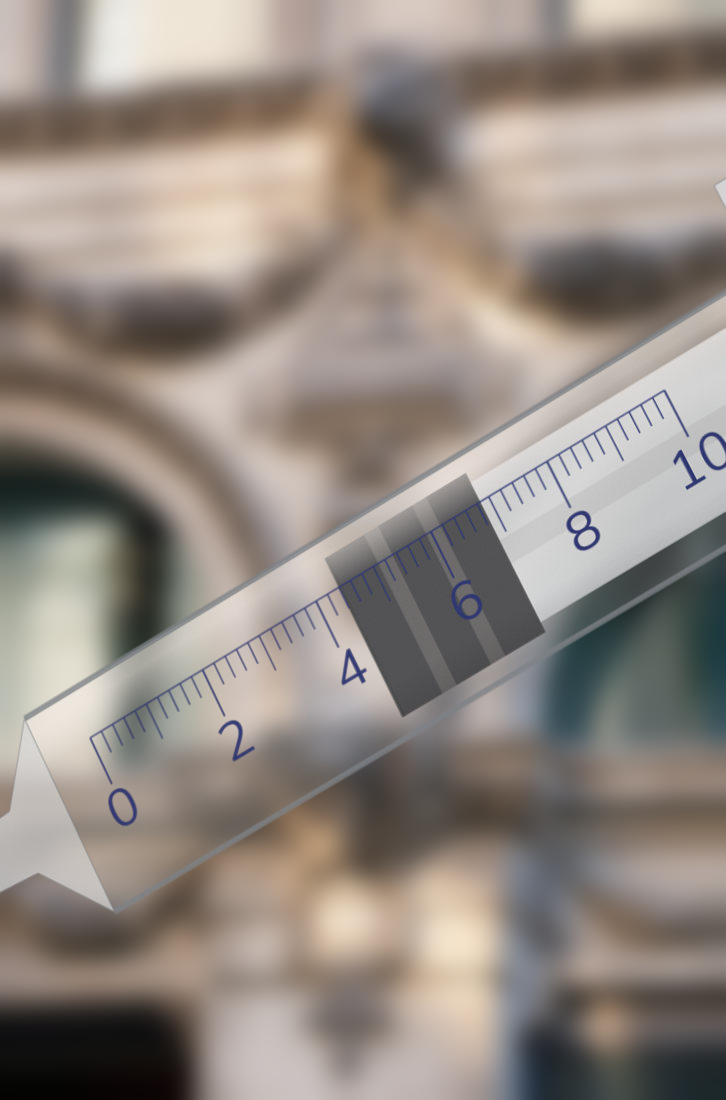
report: 4.4 (mL)
